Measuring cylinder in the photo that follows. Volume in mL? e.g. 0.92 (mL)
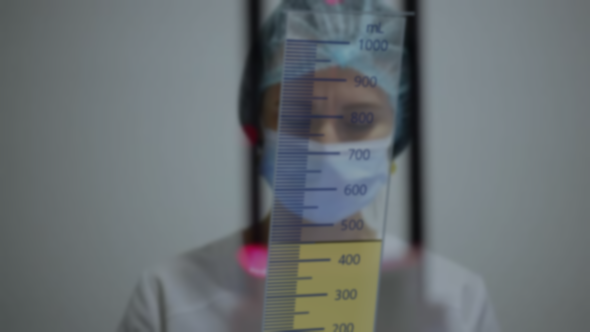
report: 450 (mL)
